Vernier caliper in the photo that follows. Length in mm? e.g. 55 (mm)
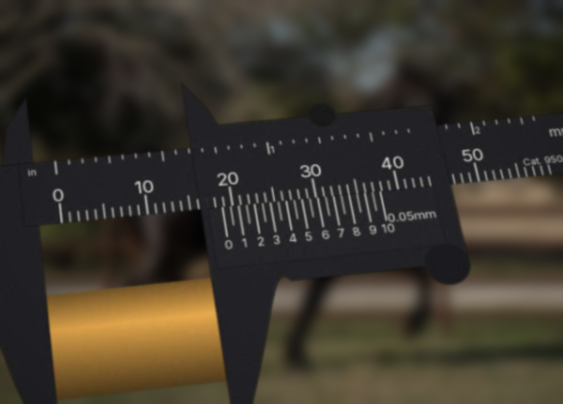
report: 18.8 (mm)
